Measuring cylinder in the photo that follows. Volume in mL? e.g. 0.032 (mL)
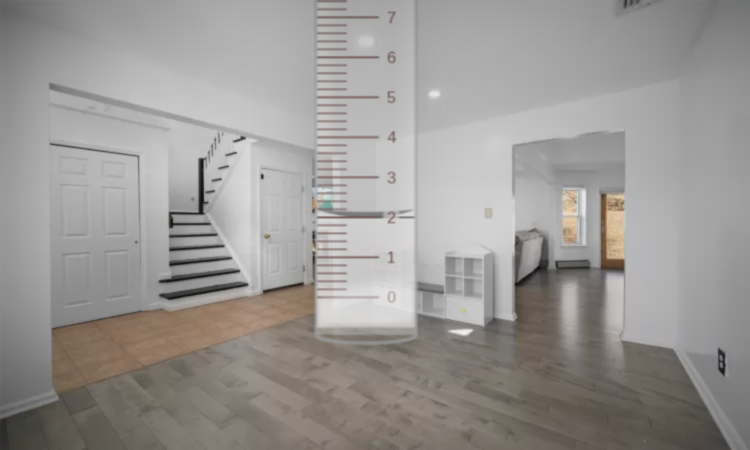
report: 2 (mL)
